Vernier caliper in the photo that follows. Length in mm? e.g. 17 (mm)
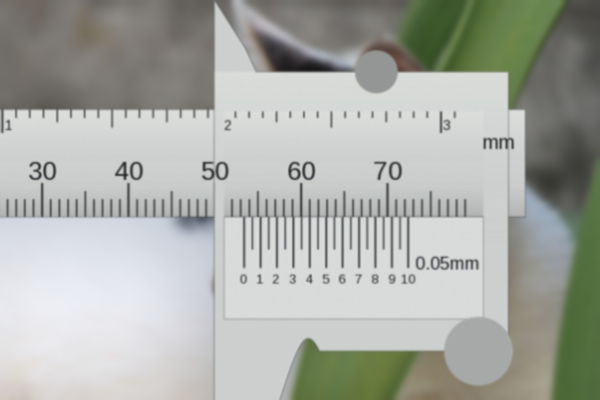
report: 53.4 (mm)
